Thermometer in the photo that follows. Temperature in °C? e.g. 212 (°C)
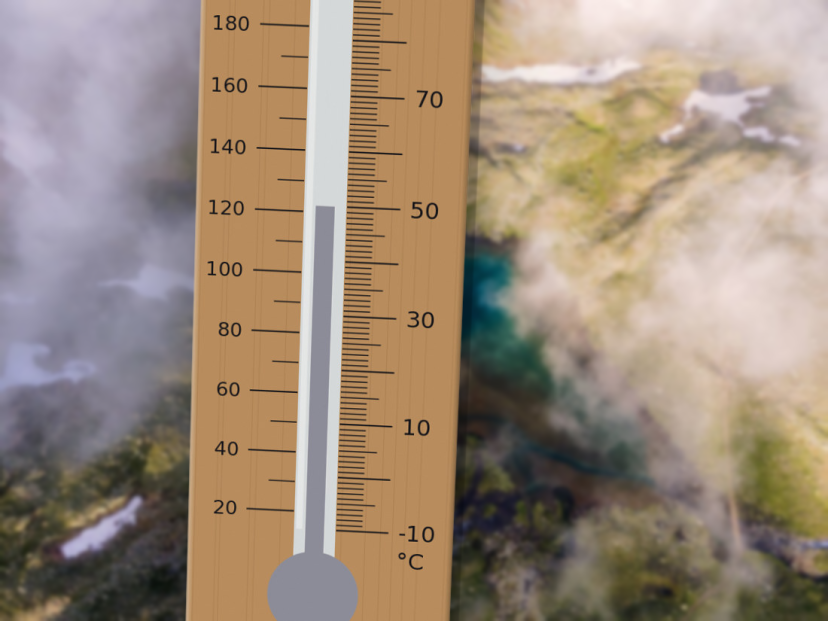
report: 50 (°C)
